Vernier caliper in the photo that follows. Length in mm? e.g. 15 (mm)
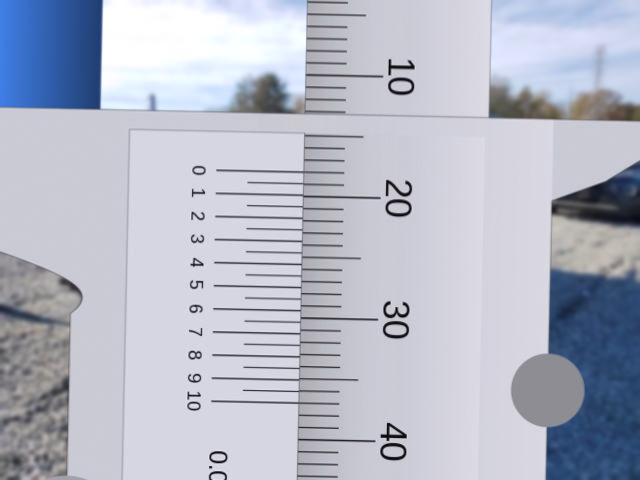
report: 18.0 (mm)
